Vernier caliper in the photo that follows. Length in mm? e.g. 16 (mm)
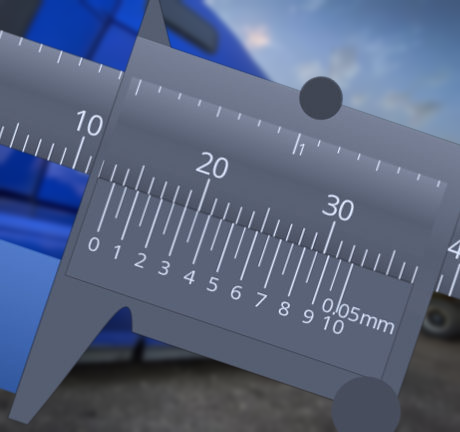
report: 13.3 (mm)
